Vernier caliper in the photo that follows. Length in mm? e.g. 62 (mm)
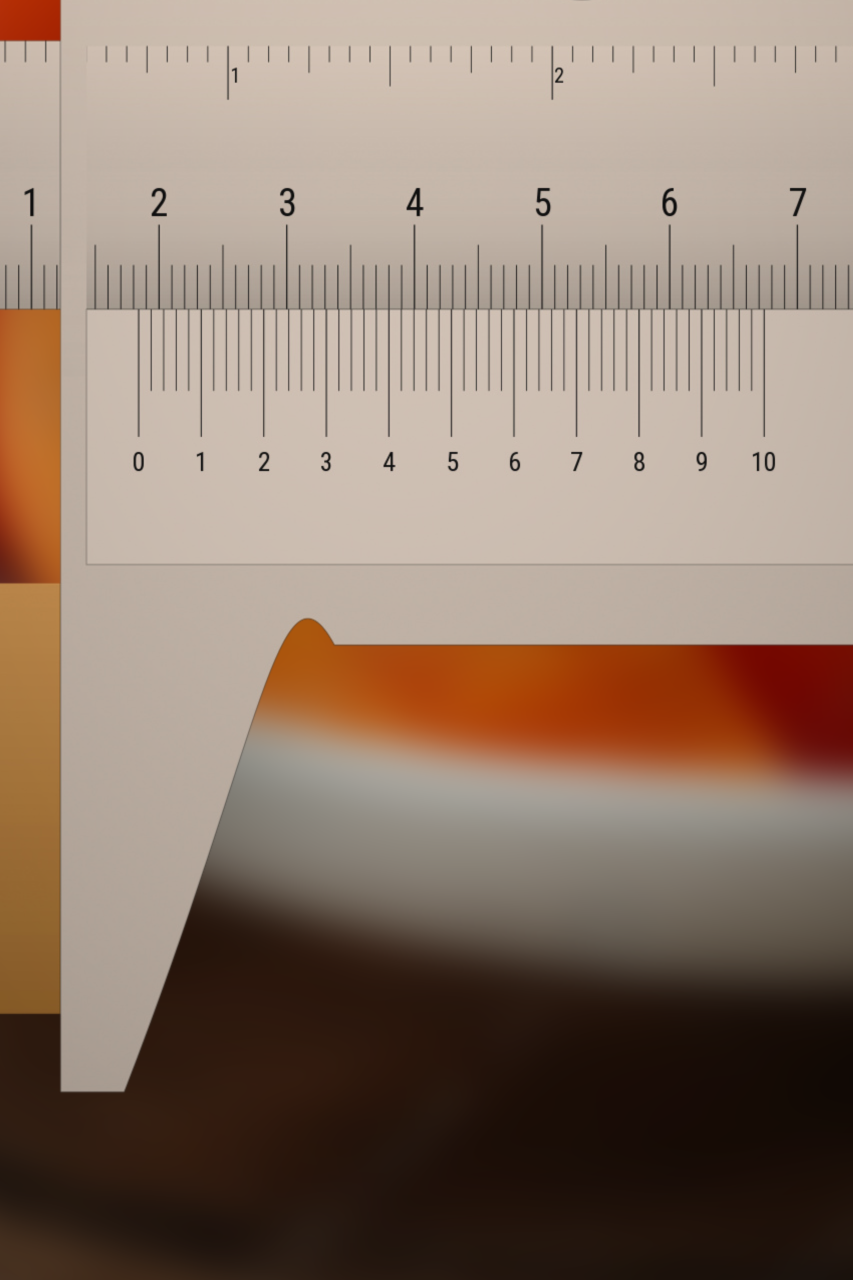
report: 18.4 (mm)
